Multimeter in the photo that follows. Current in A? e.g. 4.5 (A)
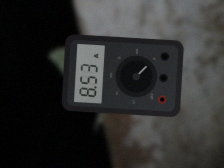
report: 8.53 (A)
